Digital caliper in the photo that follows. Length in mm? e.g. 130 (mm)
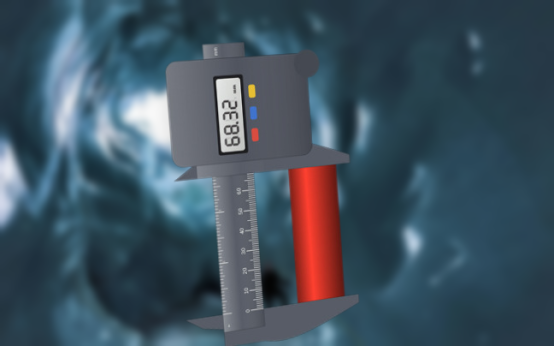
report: 68.32 (mm)
